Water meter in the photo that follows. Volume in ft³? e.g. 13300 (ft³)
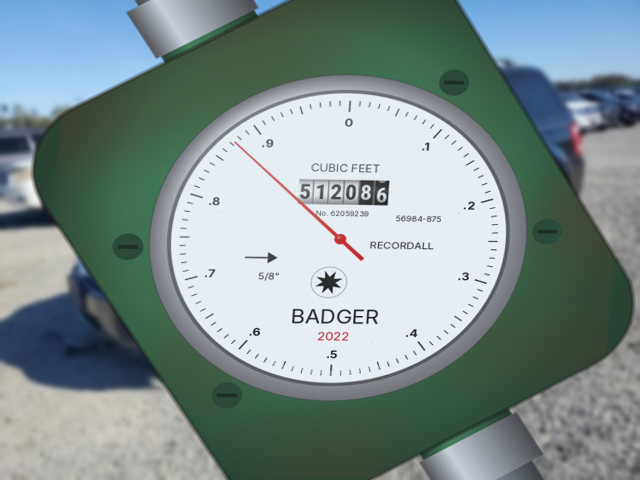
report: 512085.87 (ft³)
